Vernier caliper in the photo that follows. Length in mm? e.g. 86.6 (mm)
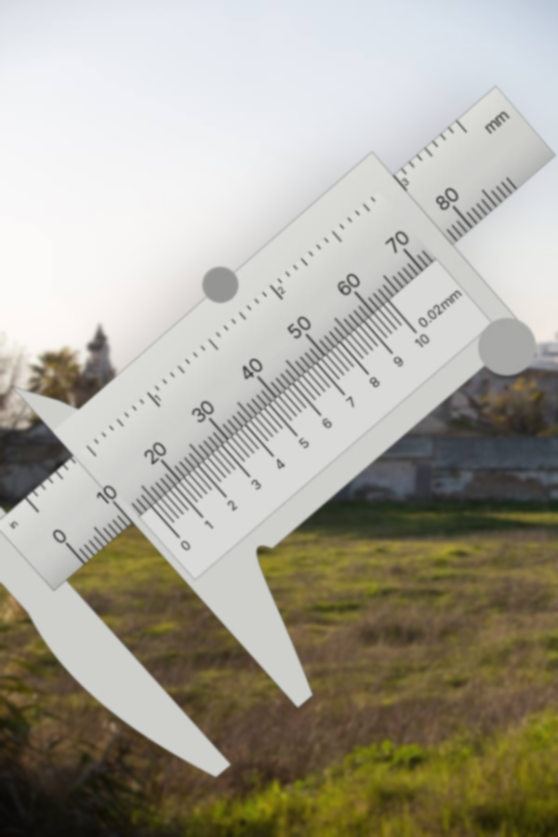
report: 14.0 (mm)
